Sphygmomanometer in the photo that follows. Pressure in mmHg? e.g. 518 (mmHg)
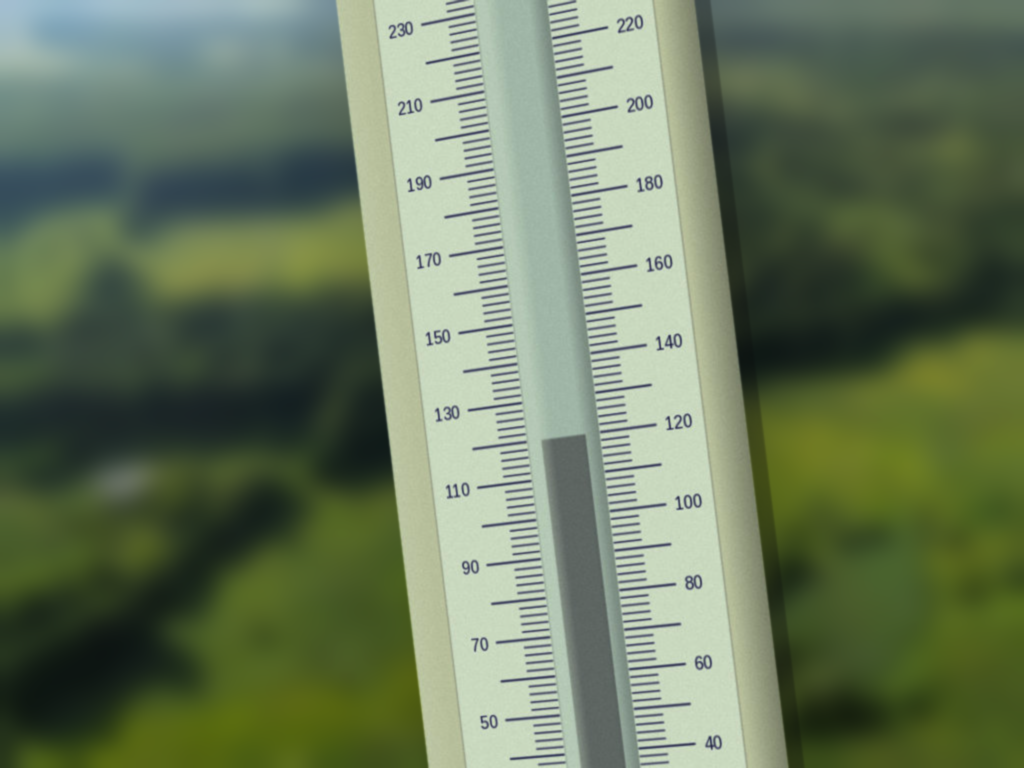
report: 120 (mmHg)
